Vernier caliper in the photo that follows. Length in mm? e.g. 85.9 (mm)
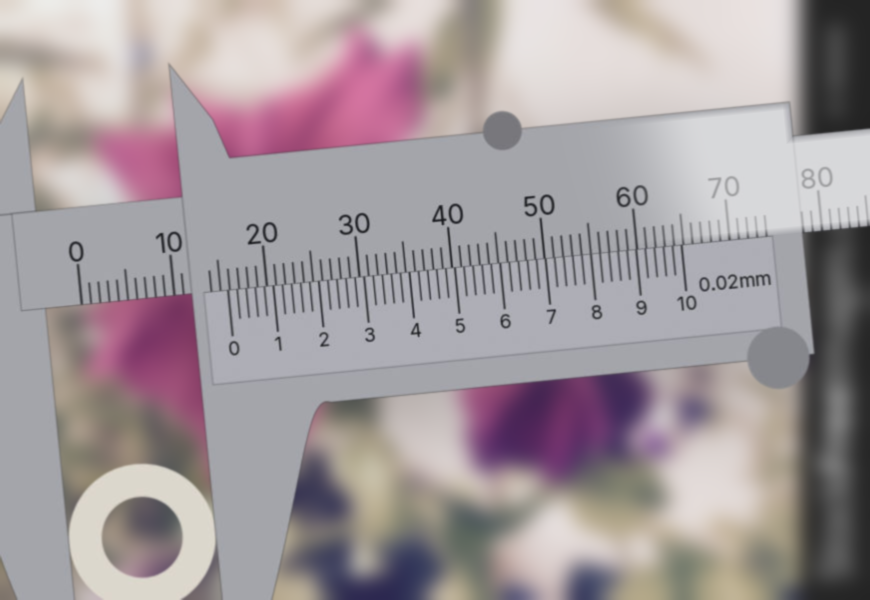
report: 15.8 (mm)
